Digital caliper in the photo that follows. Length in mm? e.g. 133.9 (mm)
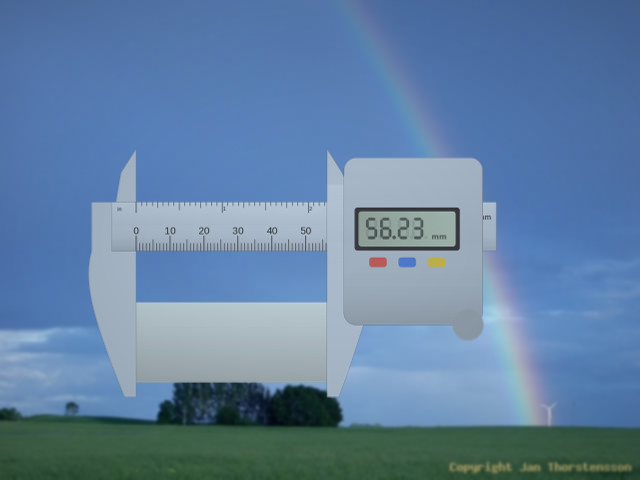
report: 56.23 (mm)
